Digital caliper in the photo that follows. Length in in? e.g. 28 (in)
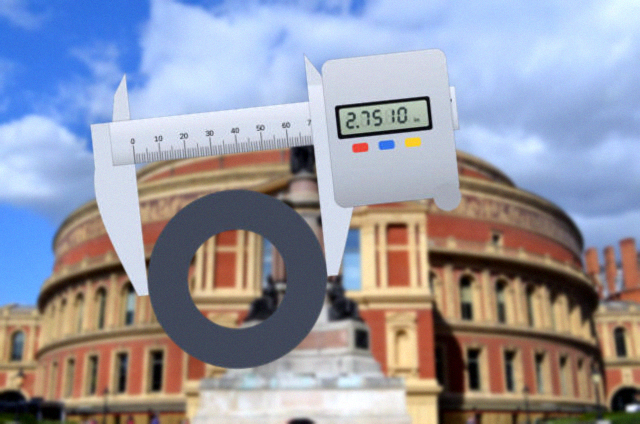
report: 2.7510 (in)
